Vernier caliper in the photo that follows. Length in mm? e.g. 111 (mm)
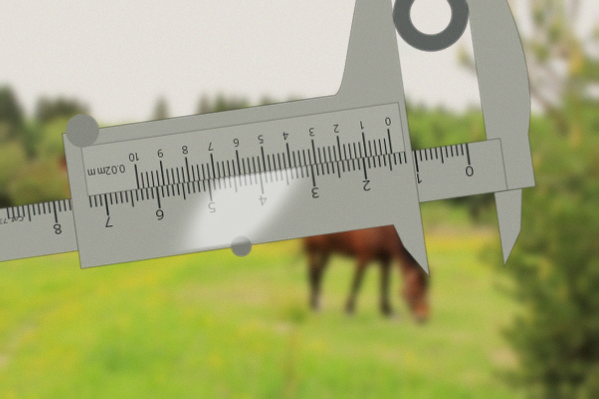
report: 14.5 (mm)
